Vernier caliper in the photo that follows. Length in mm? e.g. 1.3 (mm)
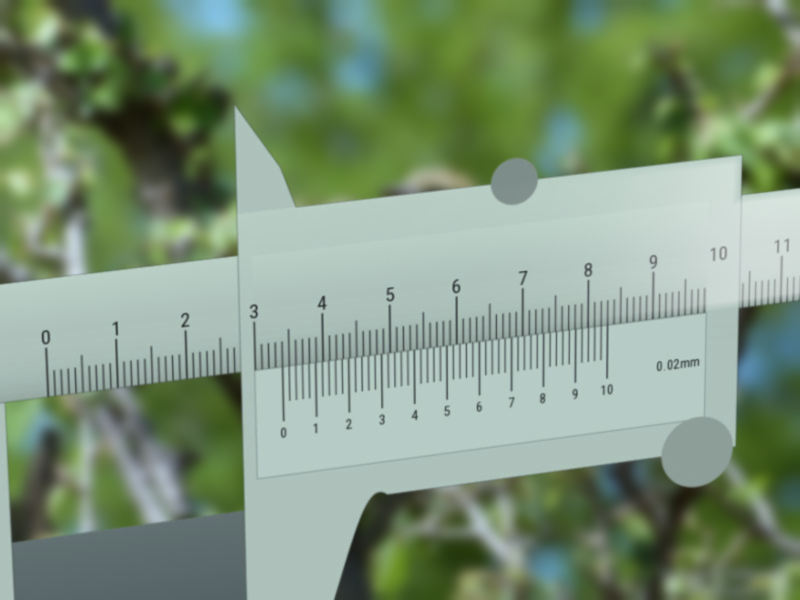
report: 34.0 (mm)
